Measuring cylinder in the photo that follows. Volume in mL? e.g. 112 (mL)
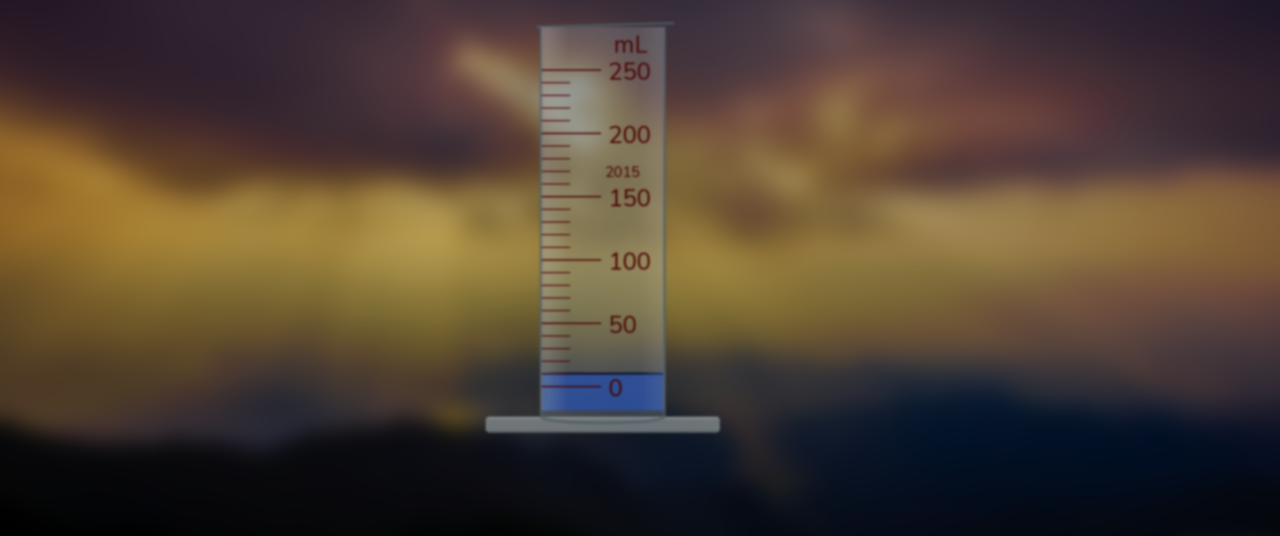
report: 10 (mL)
